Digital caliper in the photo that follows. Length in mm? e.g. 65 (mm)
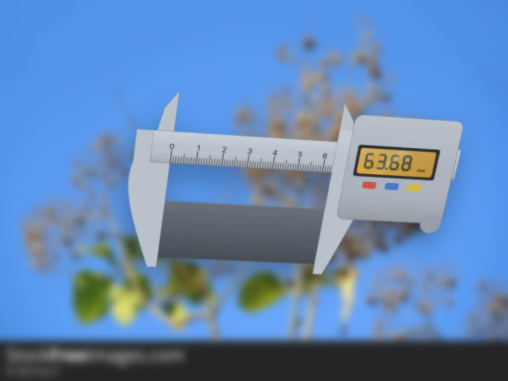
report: 63.68 (mm)
